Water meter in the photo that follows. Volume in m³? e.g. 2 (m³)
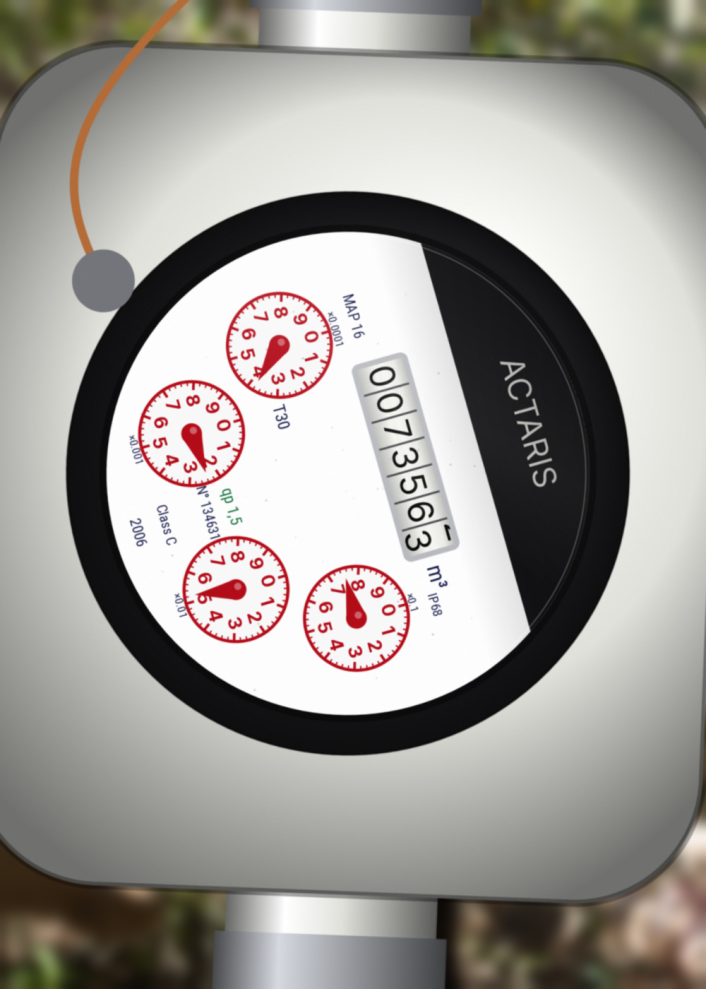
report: 73562.7523 (m³)
